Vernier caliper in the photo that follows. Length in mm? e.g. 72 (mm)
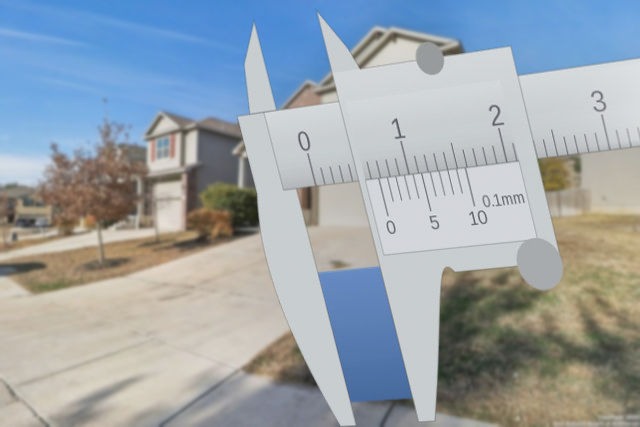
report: 6.8 (mm)
